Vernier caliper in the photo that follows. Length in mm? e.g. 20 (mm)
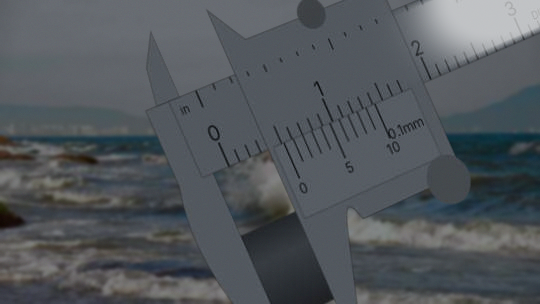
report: 5.2 (mm)
